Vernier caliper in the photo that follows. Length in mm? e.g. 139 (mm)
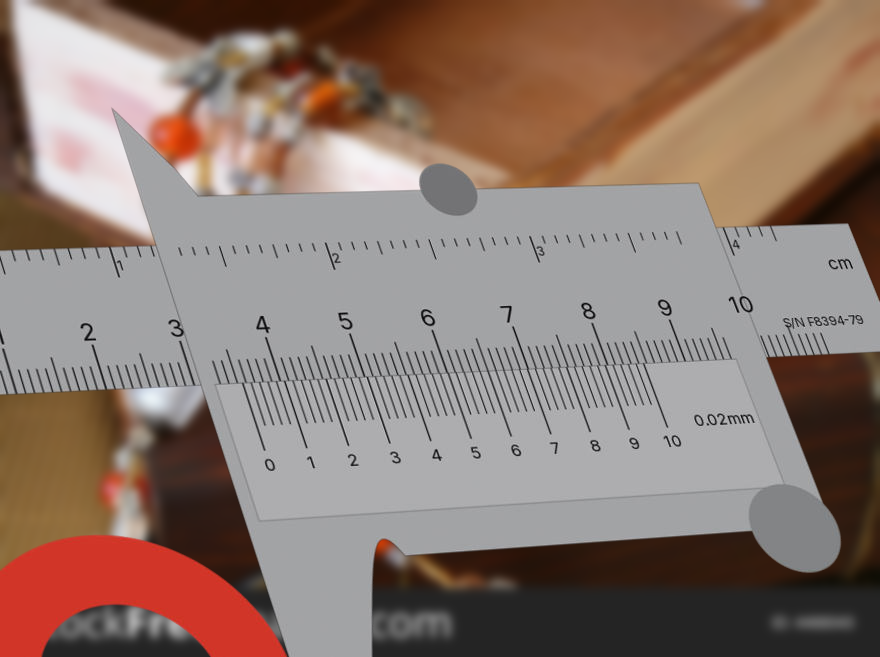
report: 35.6 (mm)
